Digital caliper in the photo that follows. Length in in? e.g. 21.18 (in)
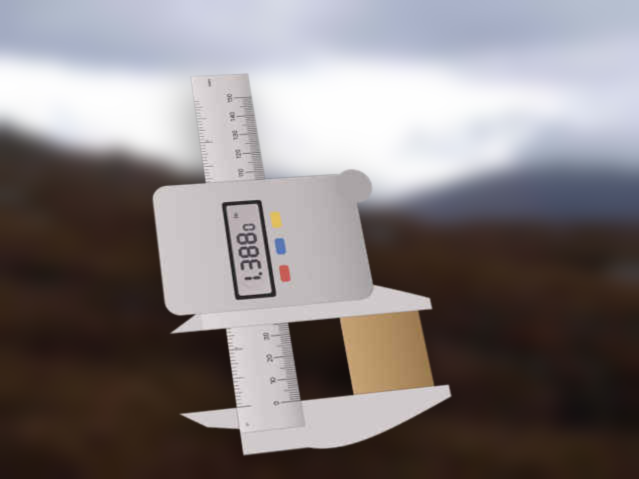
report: 1.3880 (in)
